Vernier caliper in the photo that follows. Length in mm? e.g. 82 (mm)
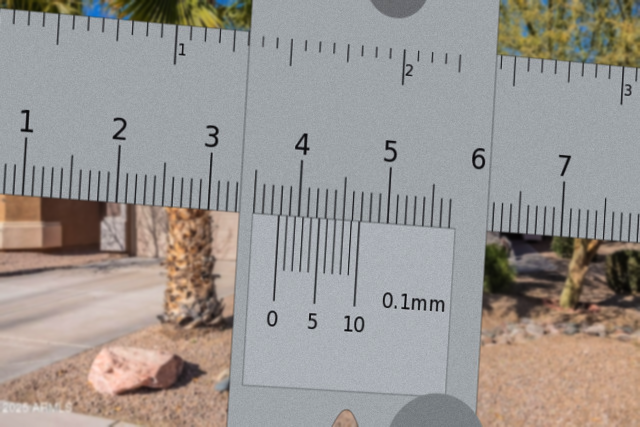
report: 37.8 (mm)
